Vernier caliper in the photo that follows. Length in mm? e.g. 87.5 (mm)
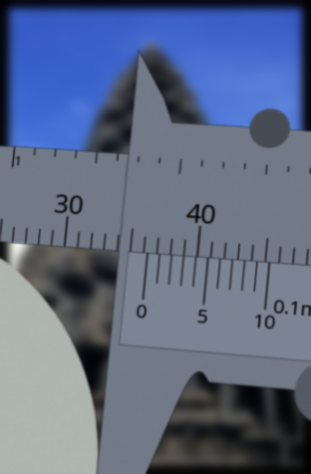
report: 36.3 (mm)
